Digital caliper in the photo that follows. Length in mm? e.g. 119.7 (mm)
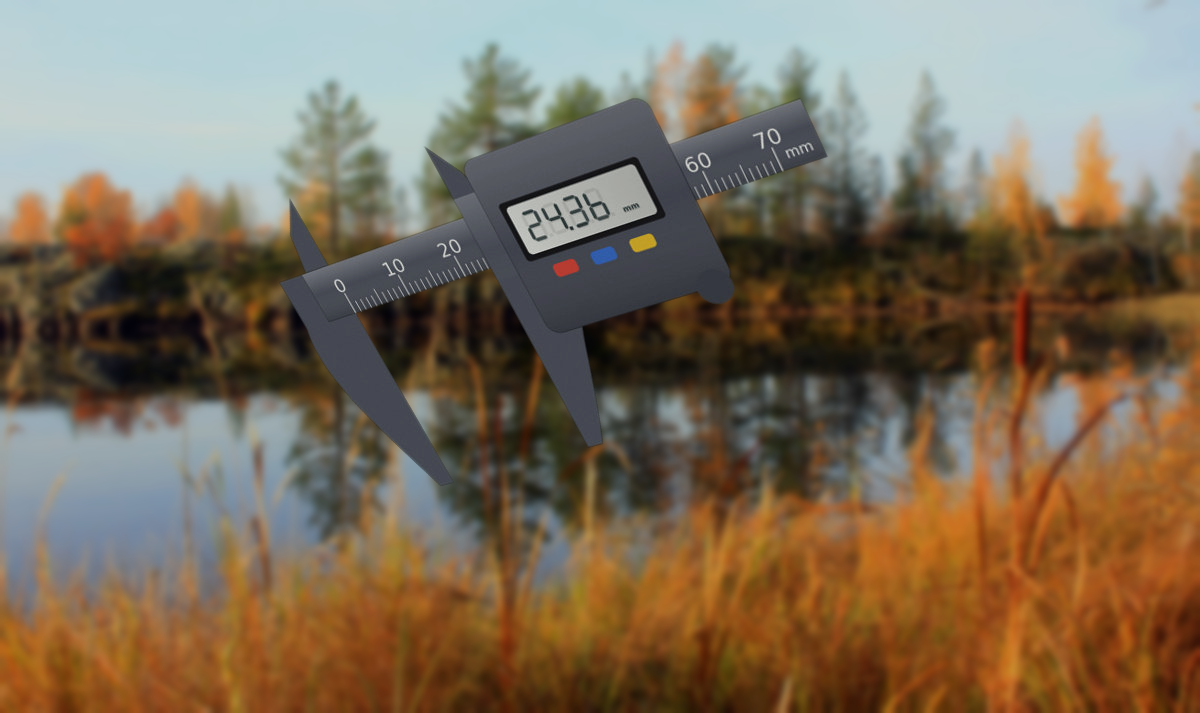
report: 24.36 (mm)
